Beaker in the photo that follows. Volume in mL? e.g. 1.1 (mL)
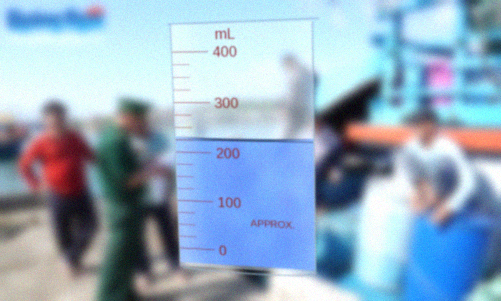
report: 225 (mL)
